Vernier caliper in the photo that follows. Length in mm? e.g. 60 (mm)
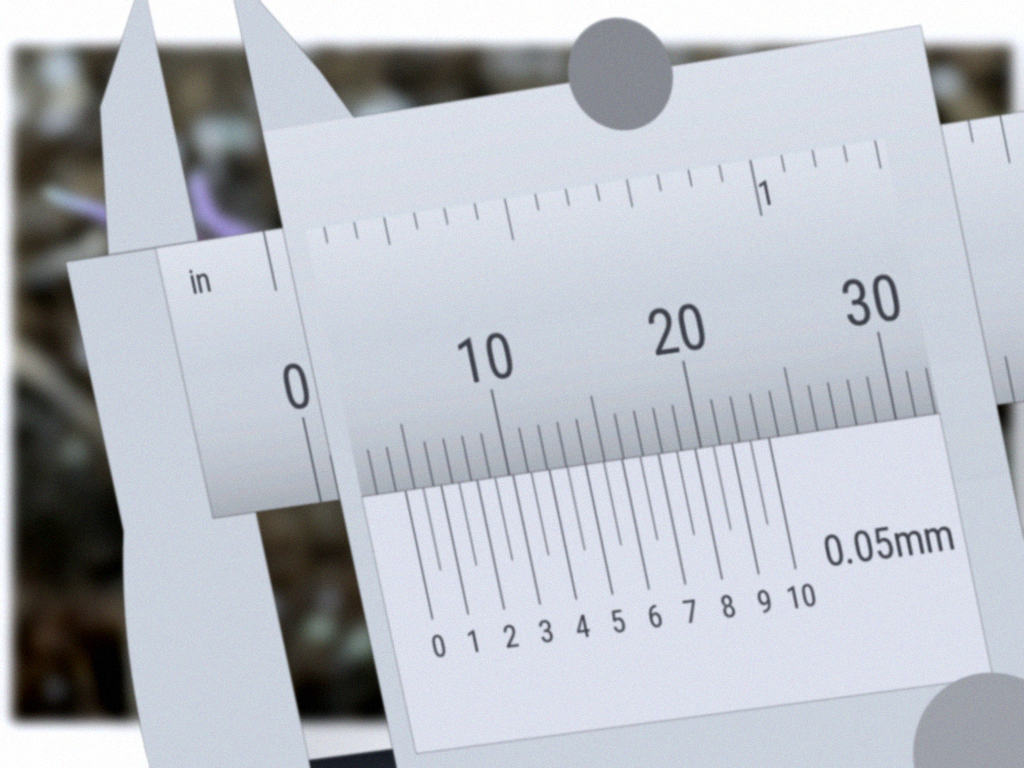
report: 4.5 (mm)
